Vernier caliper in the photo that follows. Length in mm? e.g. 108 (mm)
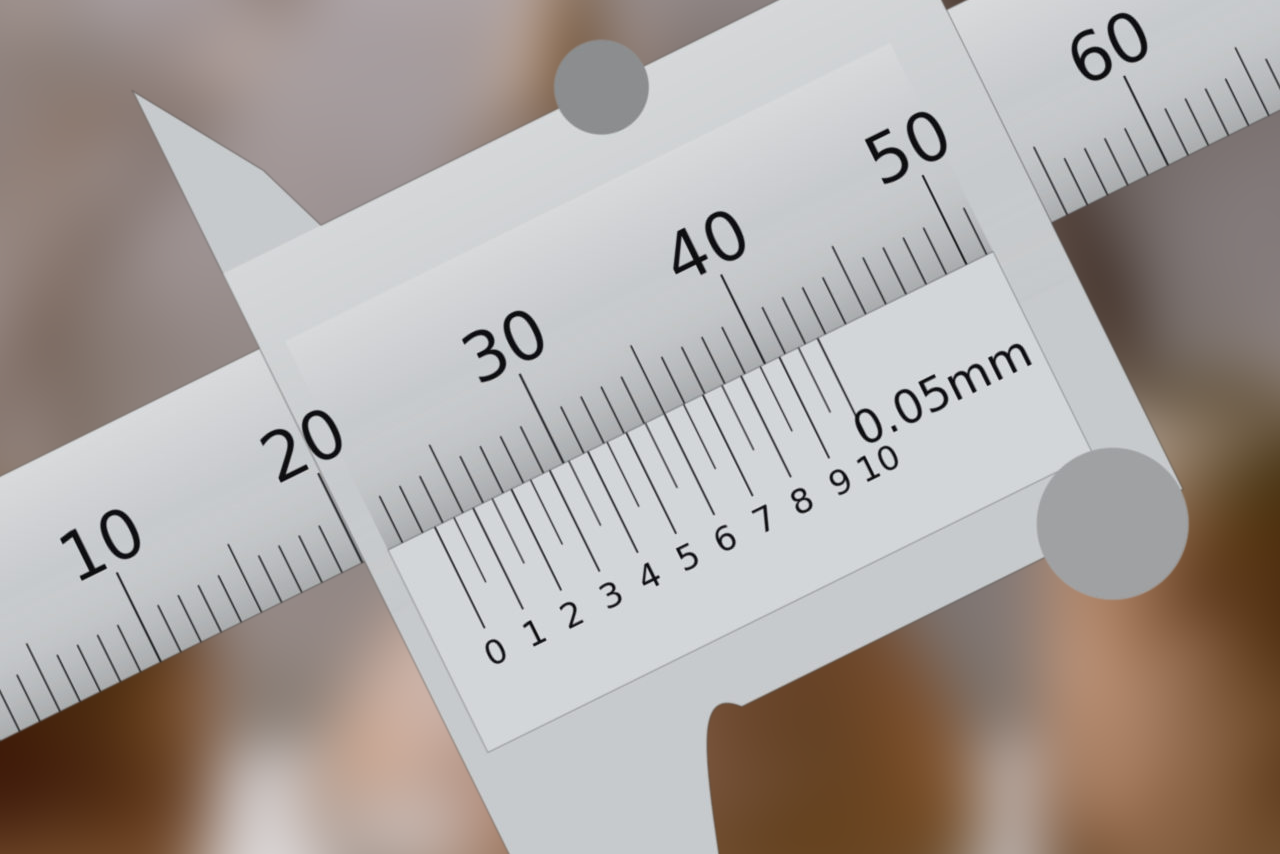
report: 23.6 (mm)
